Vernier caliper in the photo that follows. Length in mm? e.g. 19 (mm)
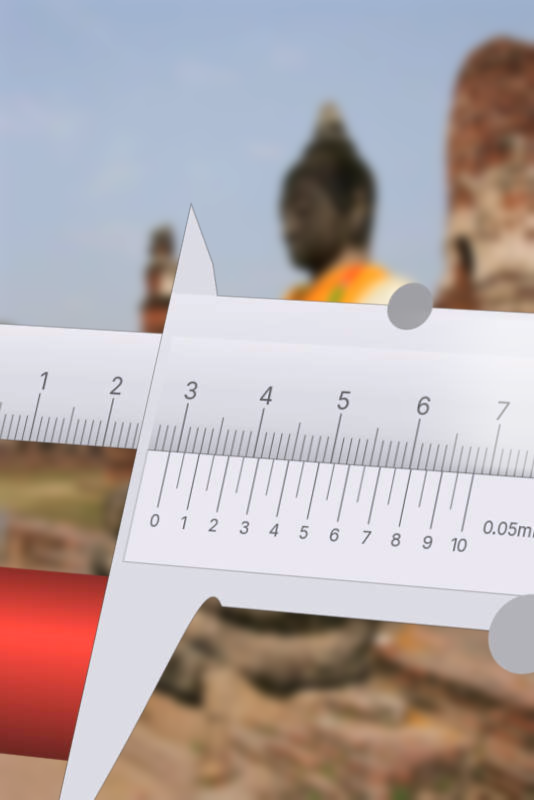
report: 29.0 (mm)
